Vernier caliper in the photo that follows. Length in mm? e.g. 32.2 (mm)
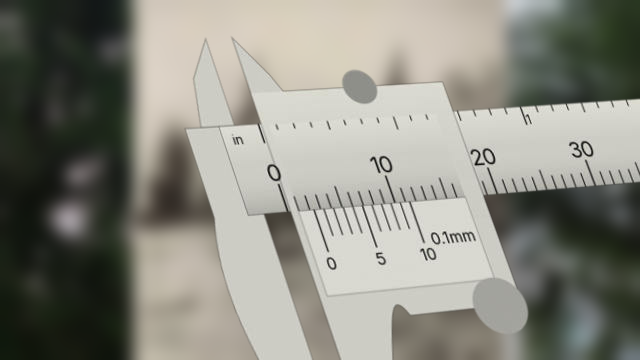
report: 2.4 (mm)
